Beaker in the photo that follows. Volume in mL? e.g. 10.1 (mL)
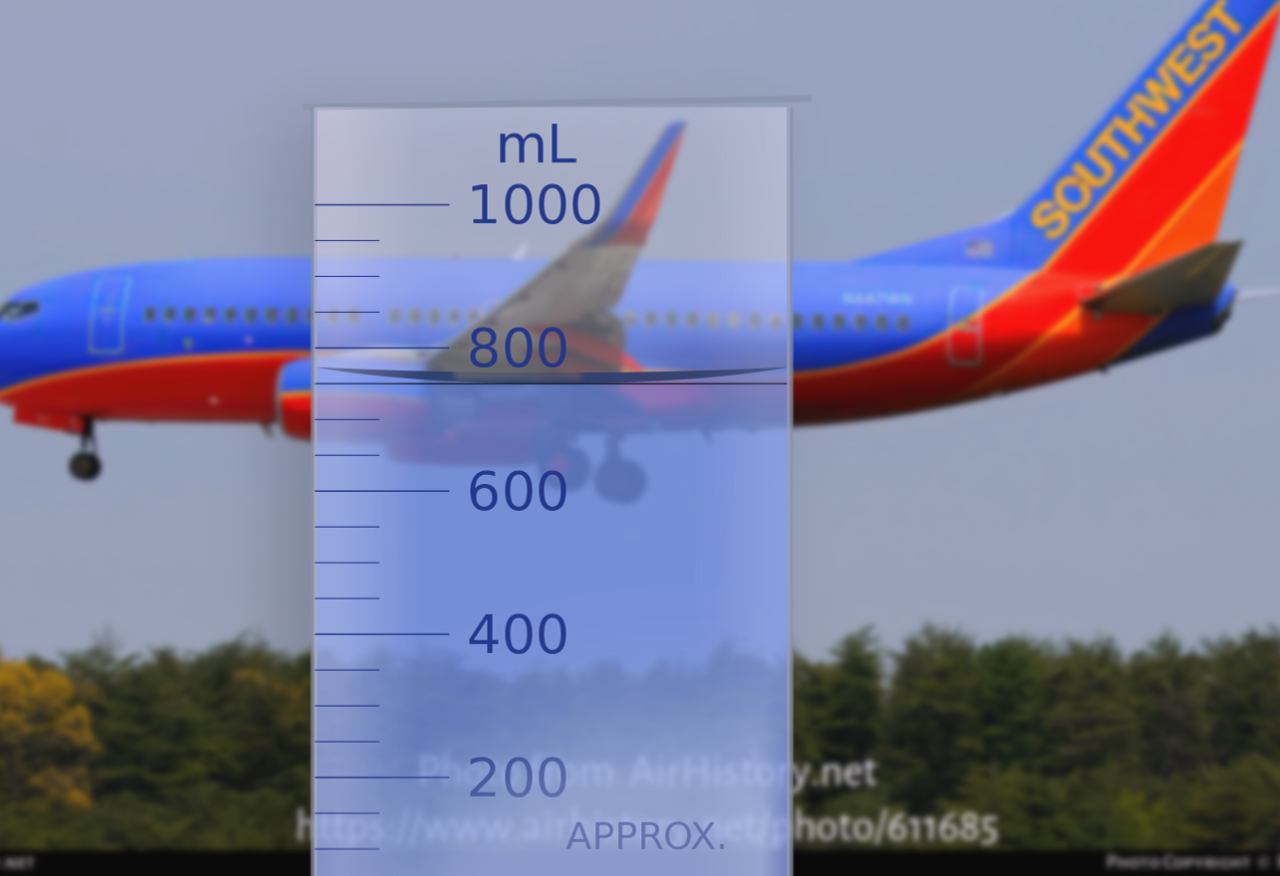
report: 750 (mL)
